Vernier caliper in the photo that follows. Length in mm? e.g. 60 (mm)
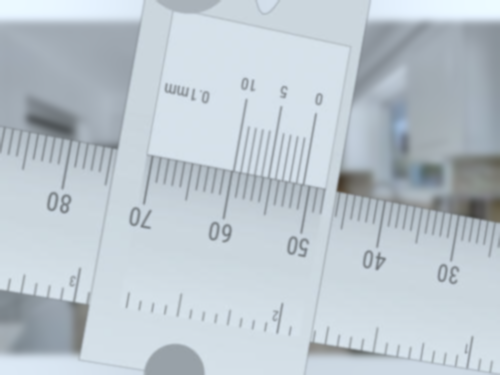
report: 50.8 (mm)
